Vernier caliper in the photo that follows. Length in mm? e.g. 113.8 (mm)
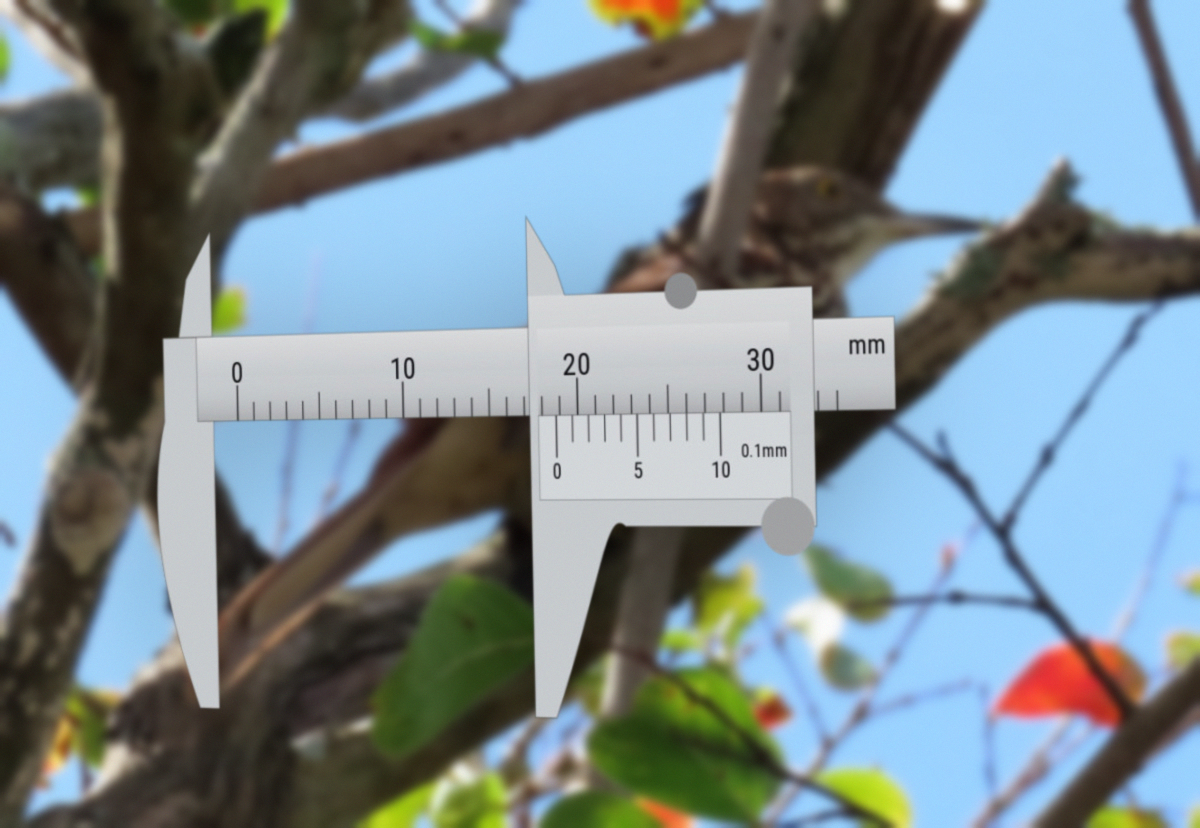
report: 18.8 (mm)
